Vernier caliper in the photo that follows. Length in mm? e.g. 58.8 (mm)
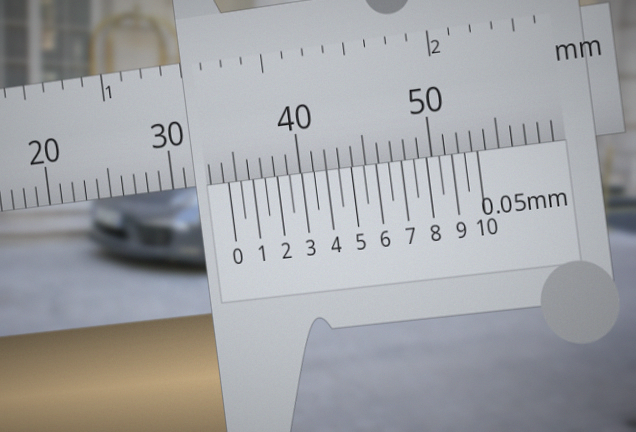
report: 34.4 (mm)
